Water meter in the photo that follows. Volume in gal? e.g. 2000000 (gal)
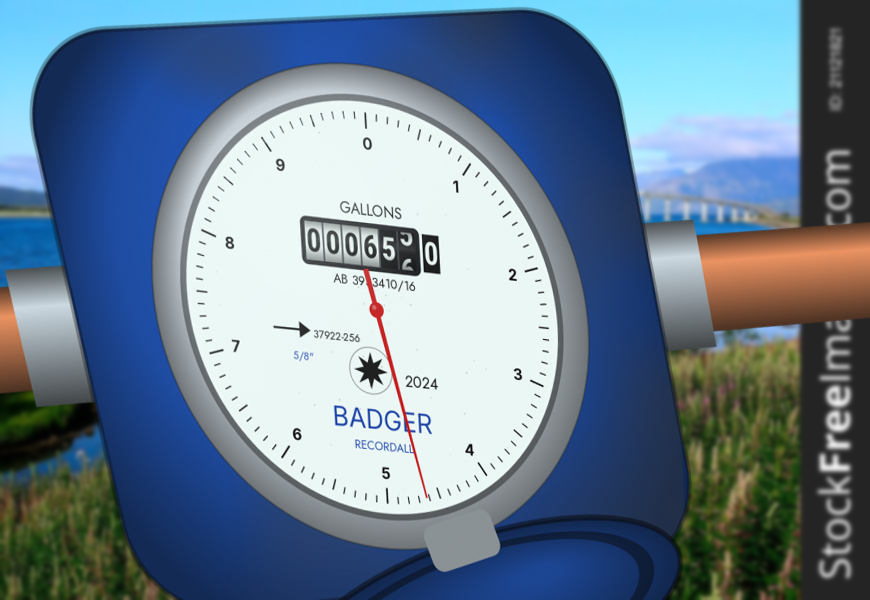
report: 6554.6 (gal)
